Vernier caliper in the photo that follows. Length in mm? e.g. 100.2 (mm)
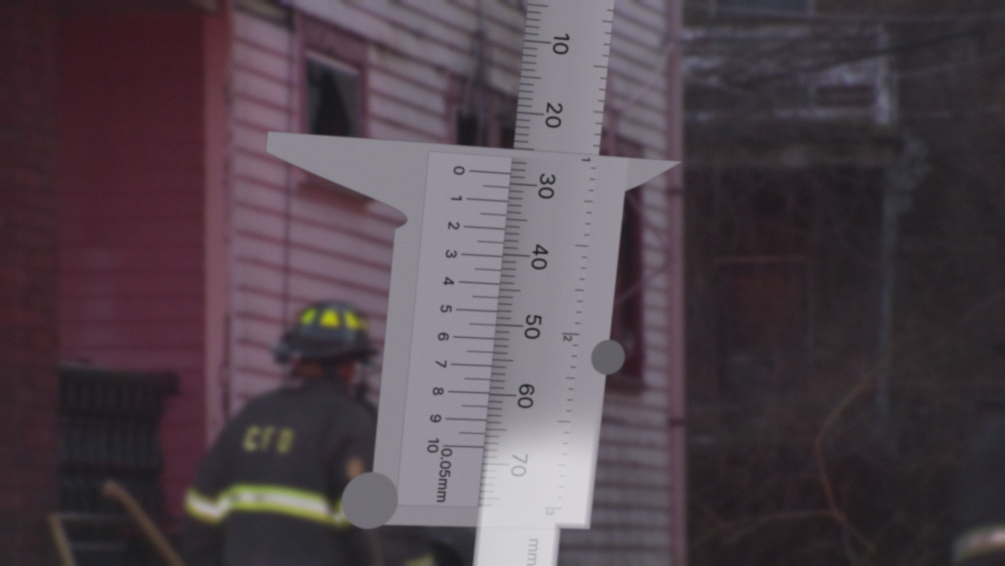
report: 28.6 (mm)
